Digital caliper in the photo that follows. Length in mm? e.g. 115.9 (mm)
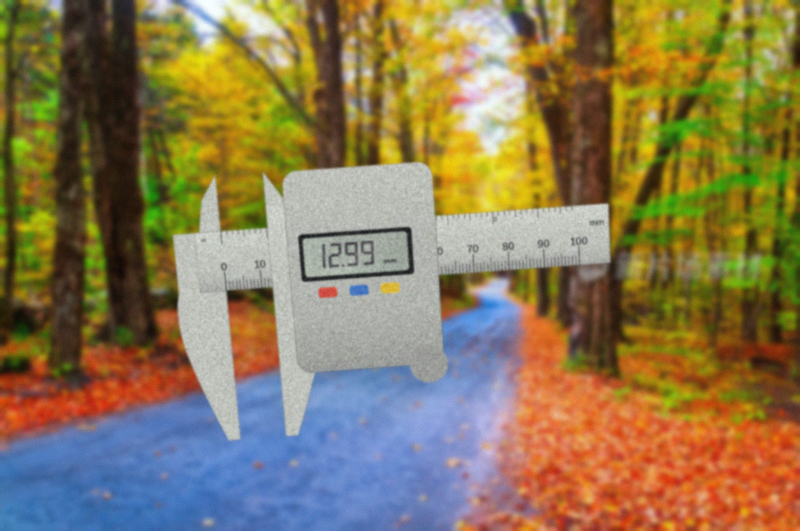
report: 12.99 (mm)
